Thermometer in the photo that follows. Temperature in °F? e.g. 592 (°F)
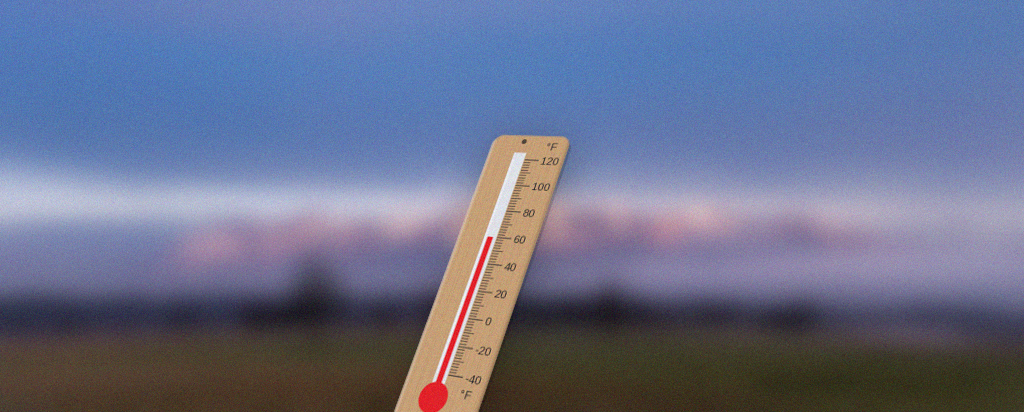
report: 60 (°F)
